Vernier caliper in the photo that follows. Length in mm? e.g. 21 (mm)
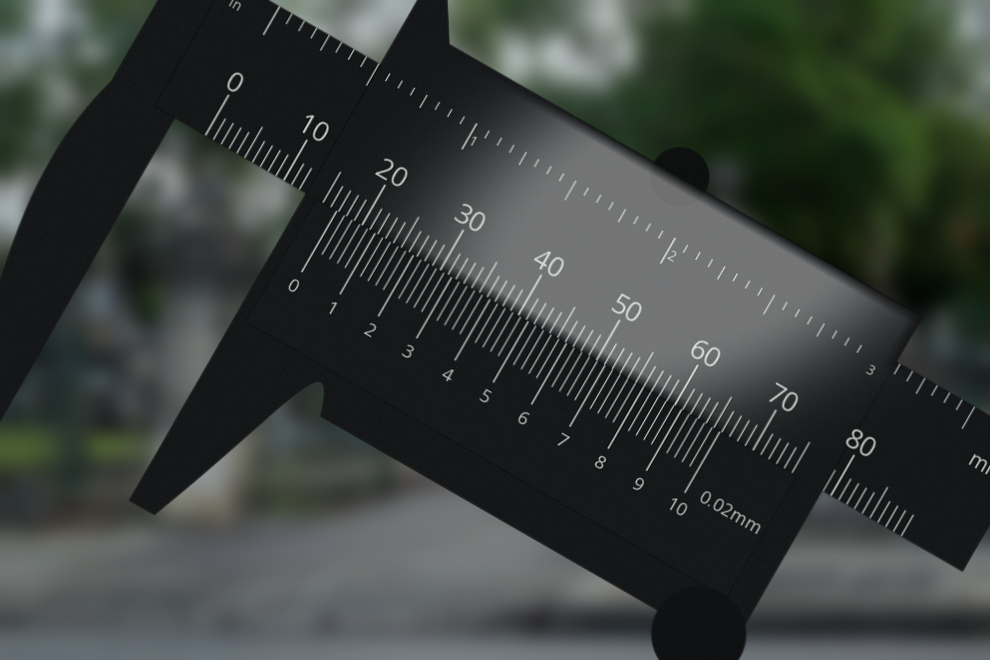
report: 16.8 (mm)
